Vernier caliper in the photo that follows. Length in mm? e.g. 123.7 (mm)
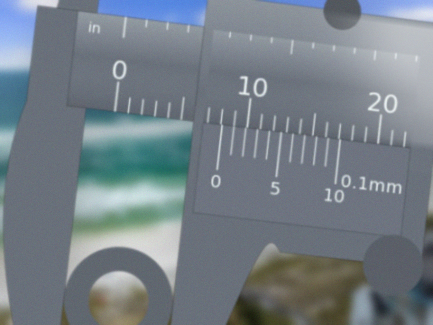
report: 8.1 (mm)
